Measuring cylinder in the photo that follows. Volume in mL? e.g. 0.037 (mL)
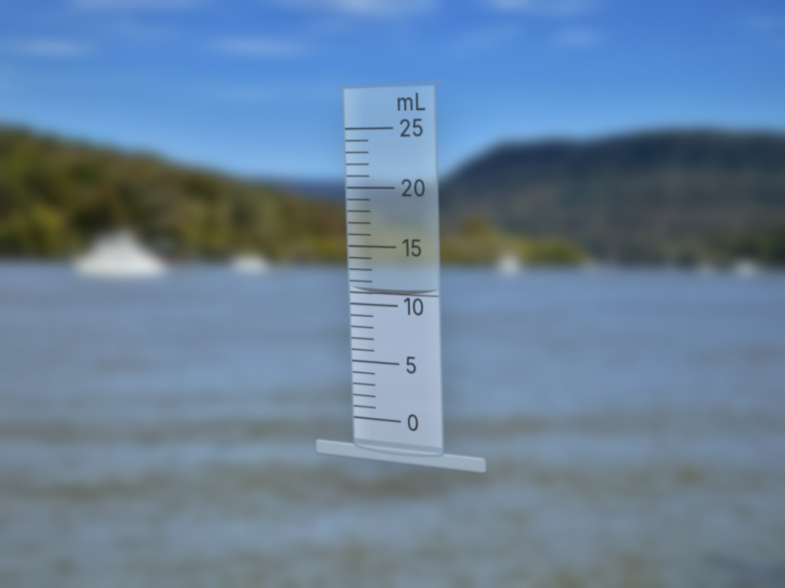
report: 11 (mL)
